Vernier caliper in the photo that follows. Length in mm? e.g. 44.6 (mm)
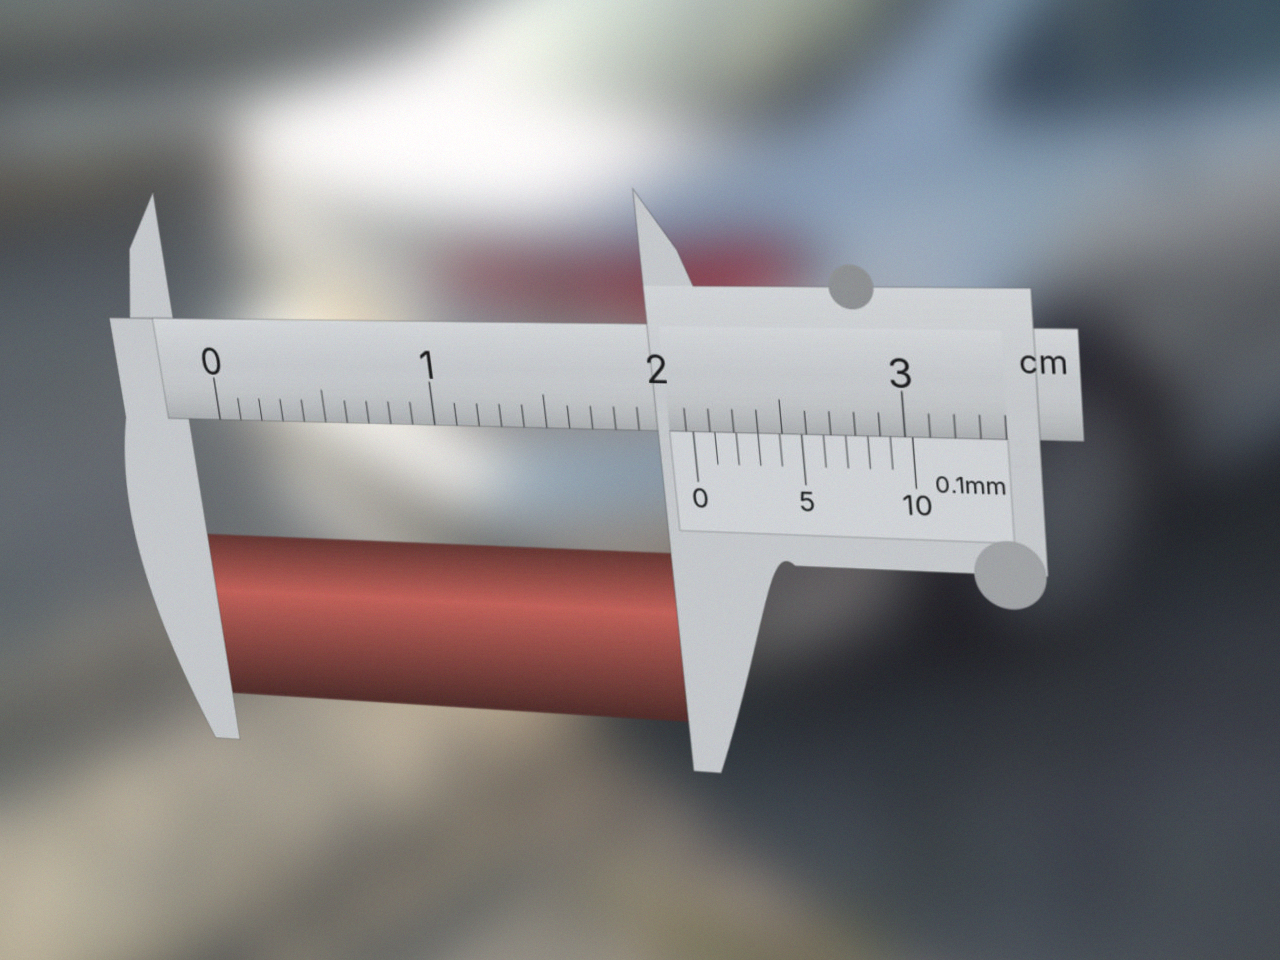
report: 21.3 (mm)
